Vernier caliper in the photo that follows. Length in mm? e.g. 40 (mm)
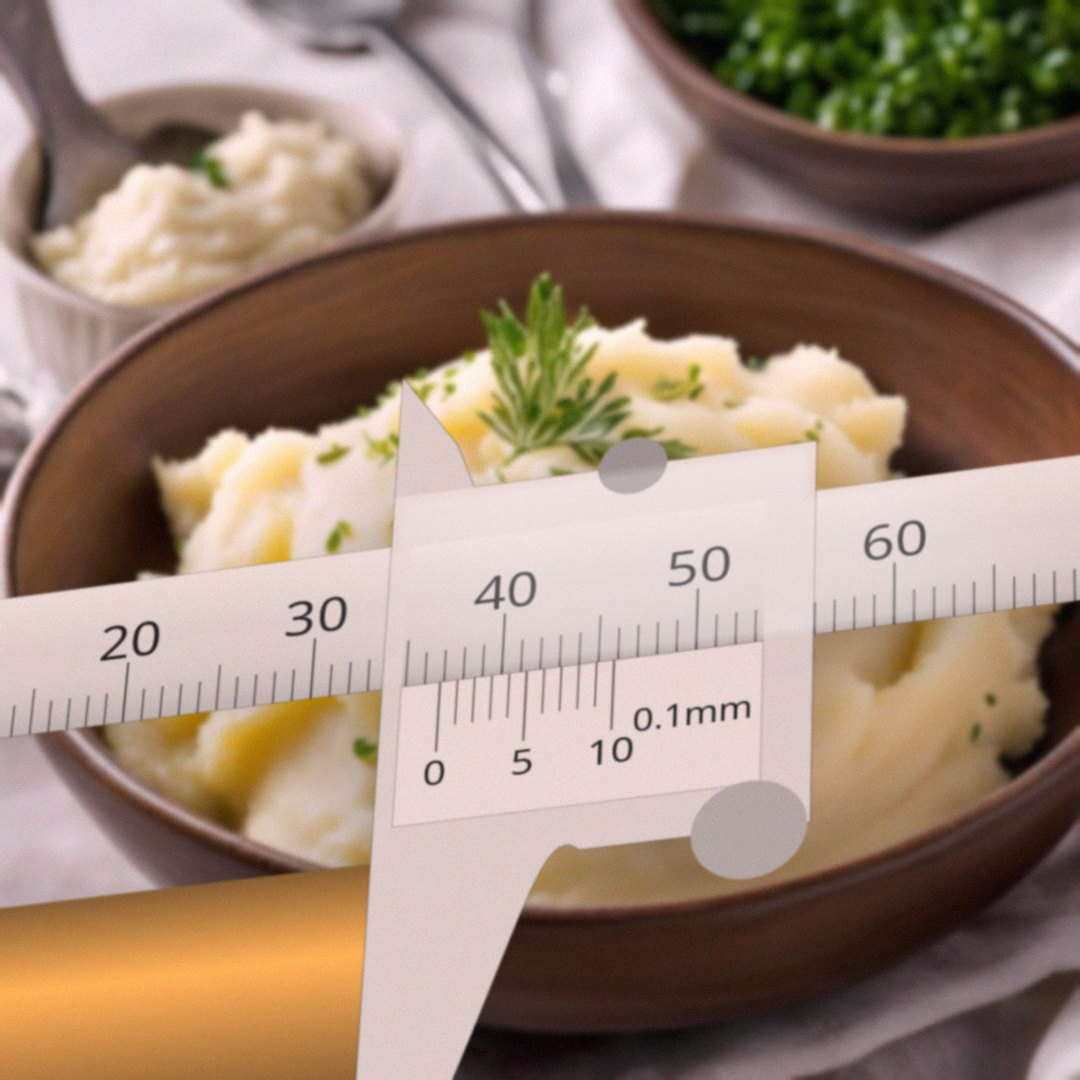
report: 36.8 (mm)
